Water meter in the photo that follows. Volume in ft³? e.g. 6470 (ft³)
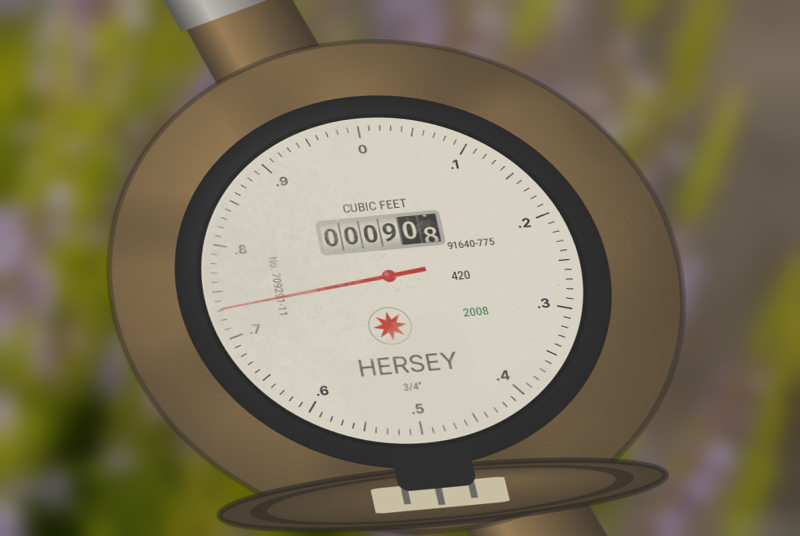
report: 907.73 (ft³)
